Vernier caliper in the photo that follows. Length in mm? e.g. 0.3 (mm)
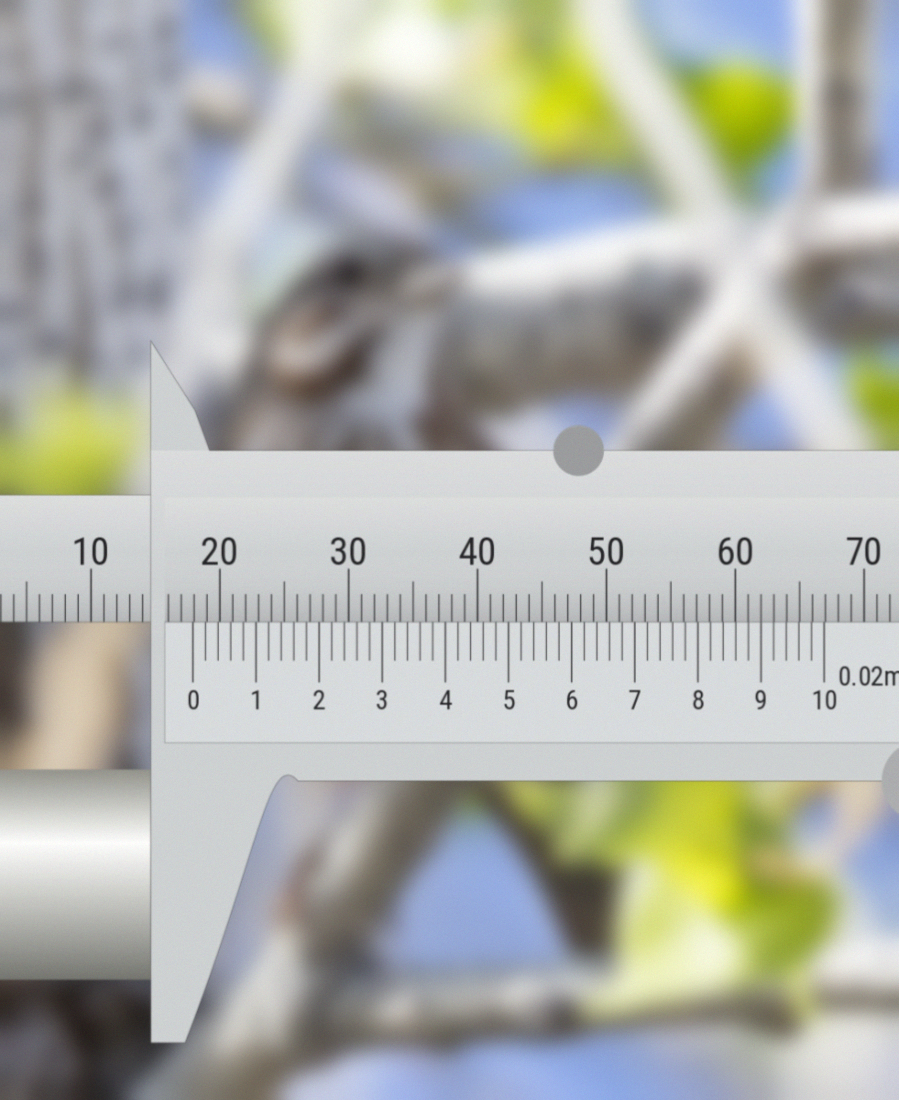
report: 17.9 (mm)
